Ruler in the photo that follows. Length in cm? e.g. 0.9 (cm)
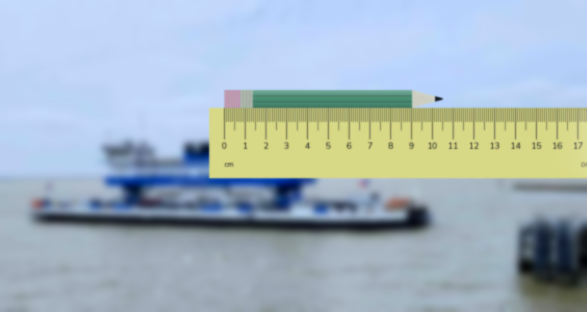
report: 10.5 (cm)
